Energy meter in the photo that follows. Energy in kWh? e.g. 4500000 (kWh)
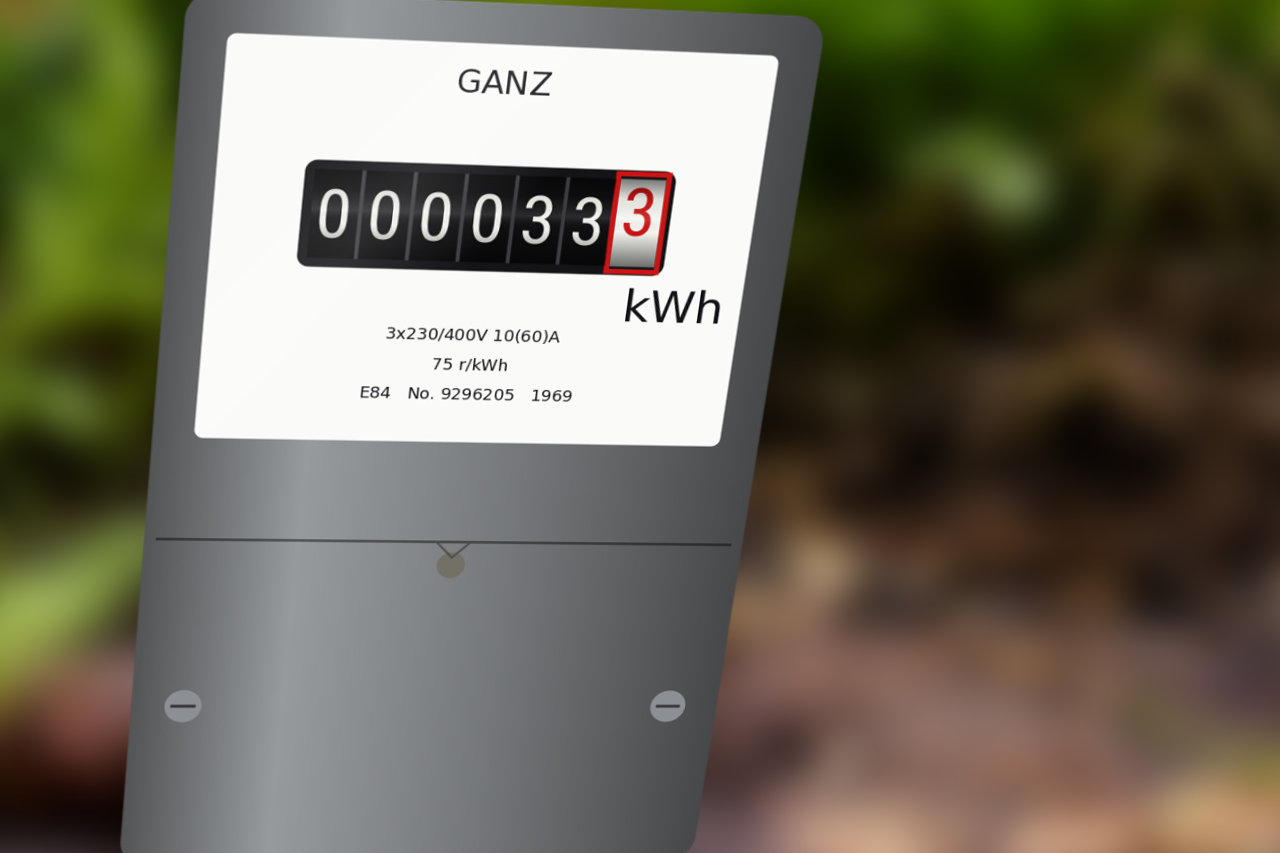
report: 33.3 (kWh)
